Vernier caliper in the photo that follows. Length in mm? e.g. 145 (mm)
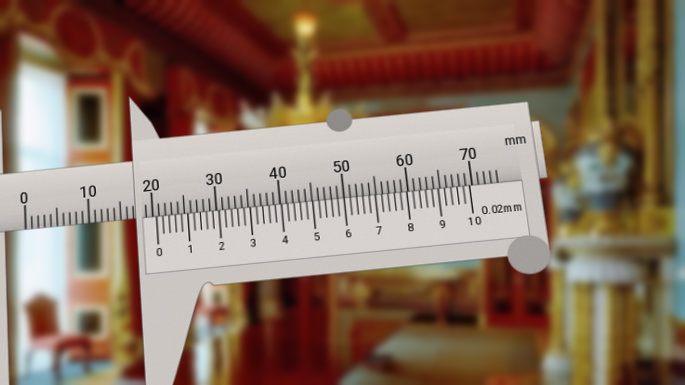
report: 20.6 (mm)
